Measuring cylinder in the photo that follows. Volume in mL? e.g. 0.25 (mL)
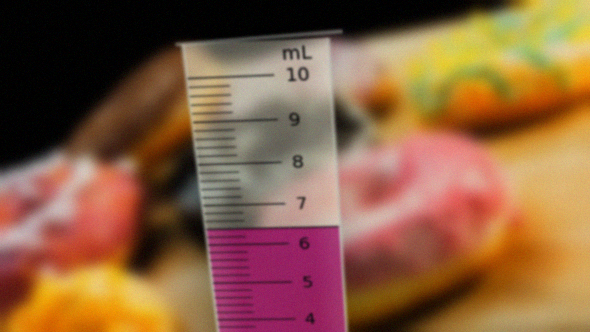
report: 6.4 (mL)
